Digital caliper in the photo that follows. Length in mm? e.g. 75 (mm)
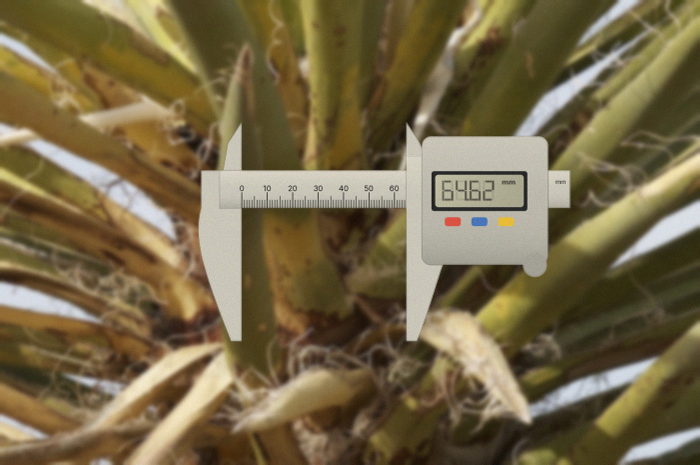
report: 64.62 (mm)
